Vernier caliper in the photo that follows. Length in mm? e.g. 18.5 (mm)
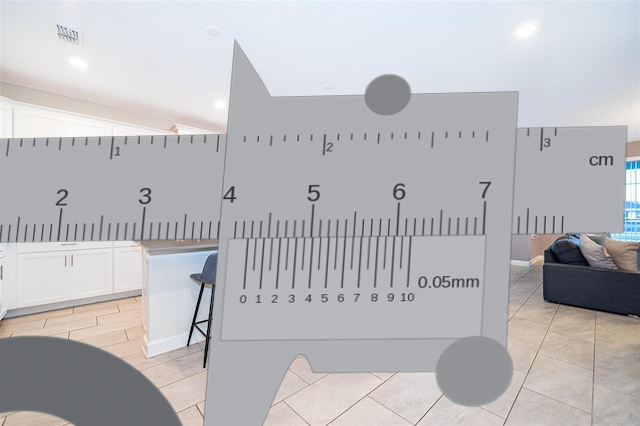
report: 42.6 (mm)
